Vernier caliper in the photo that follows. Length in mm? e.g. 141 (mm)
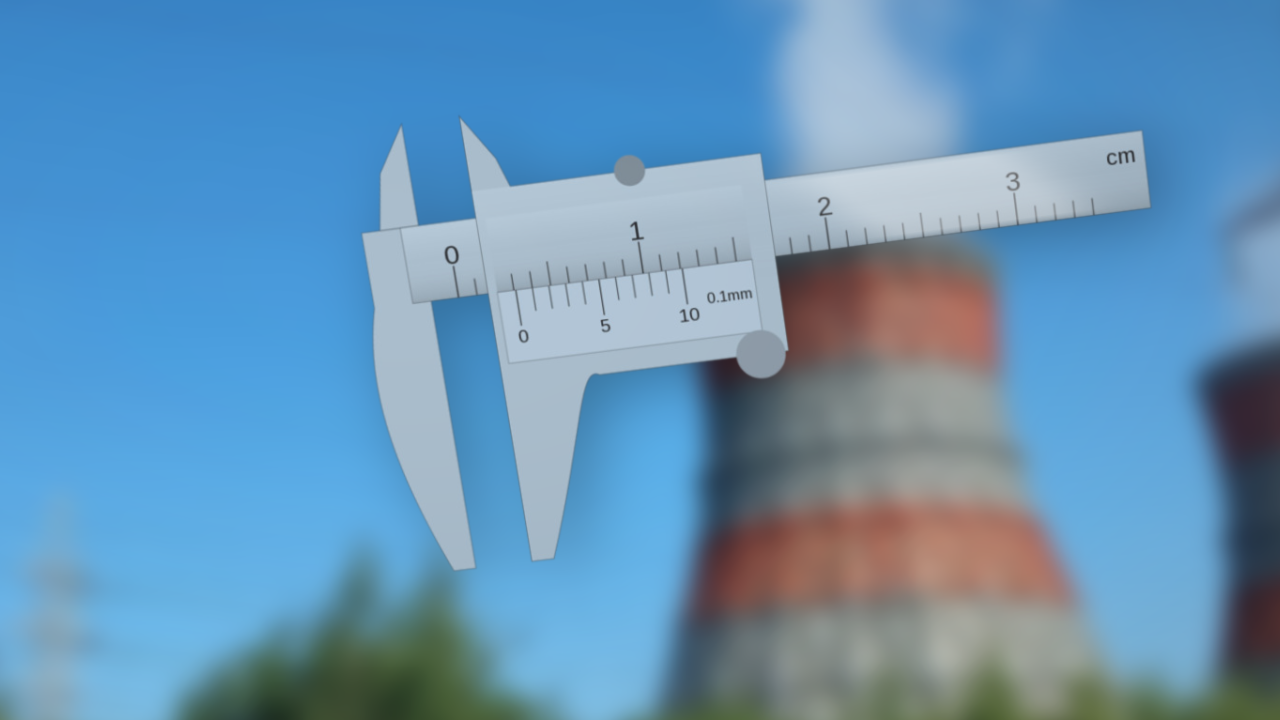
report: 3.1 (mm)
